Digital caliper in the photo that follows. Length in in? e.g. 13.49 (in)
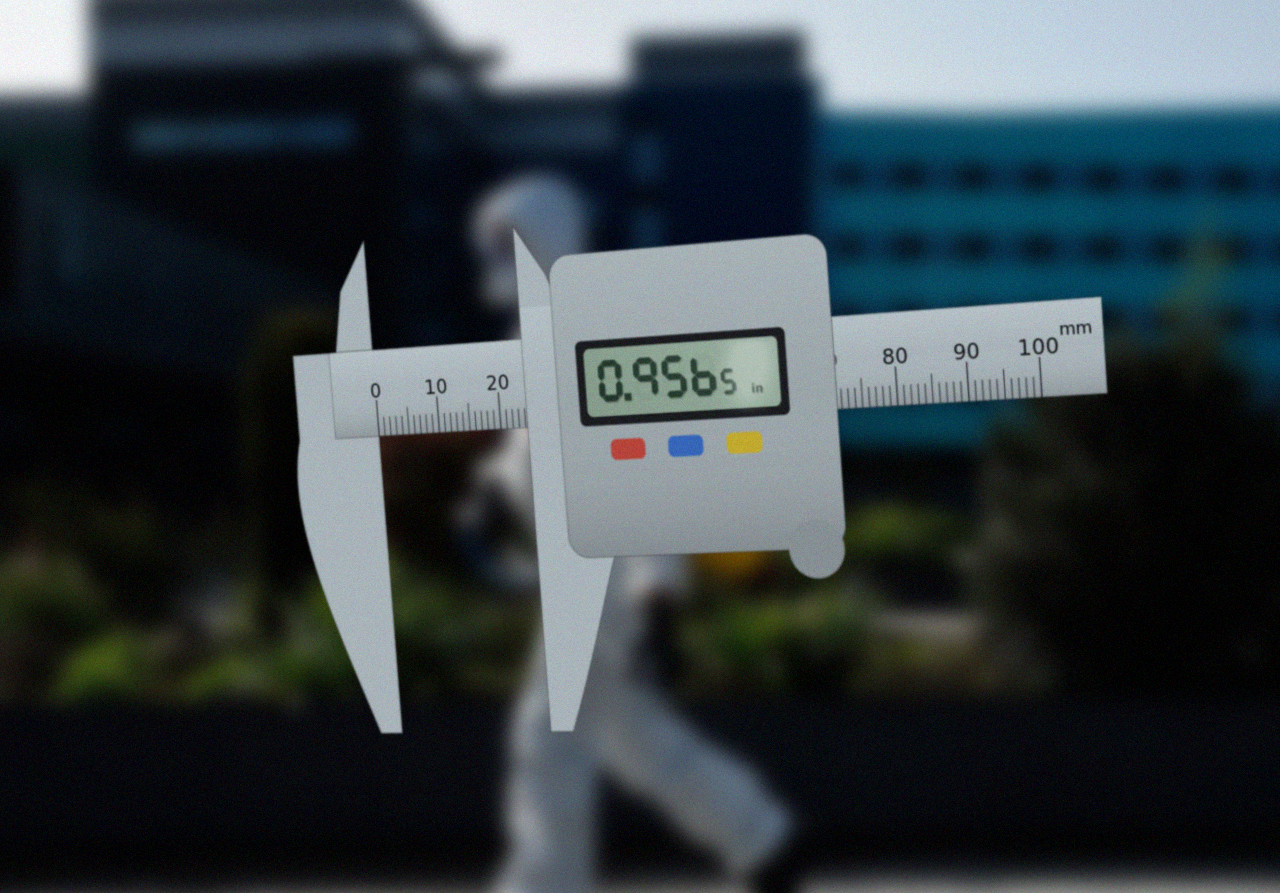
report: 0.9565 (in)
